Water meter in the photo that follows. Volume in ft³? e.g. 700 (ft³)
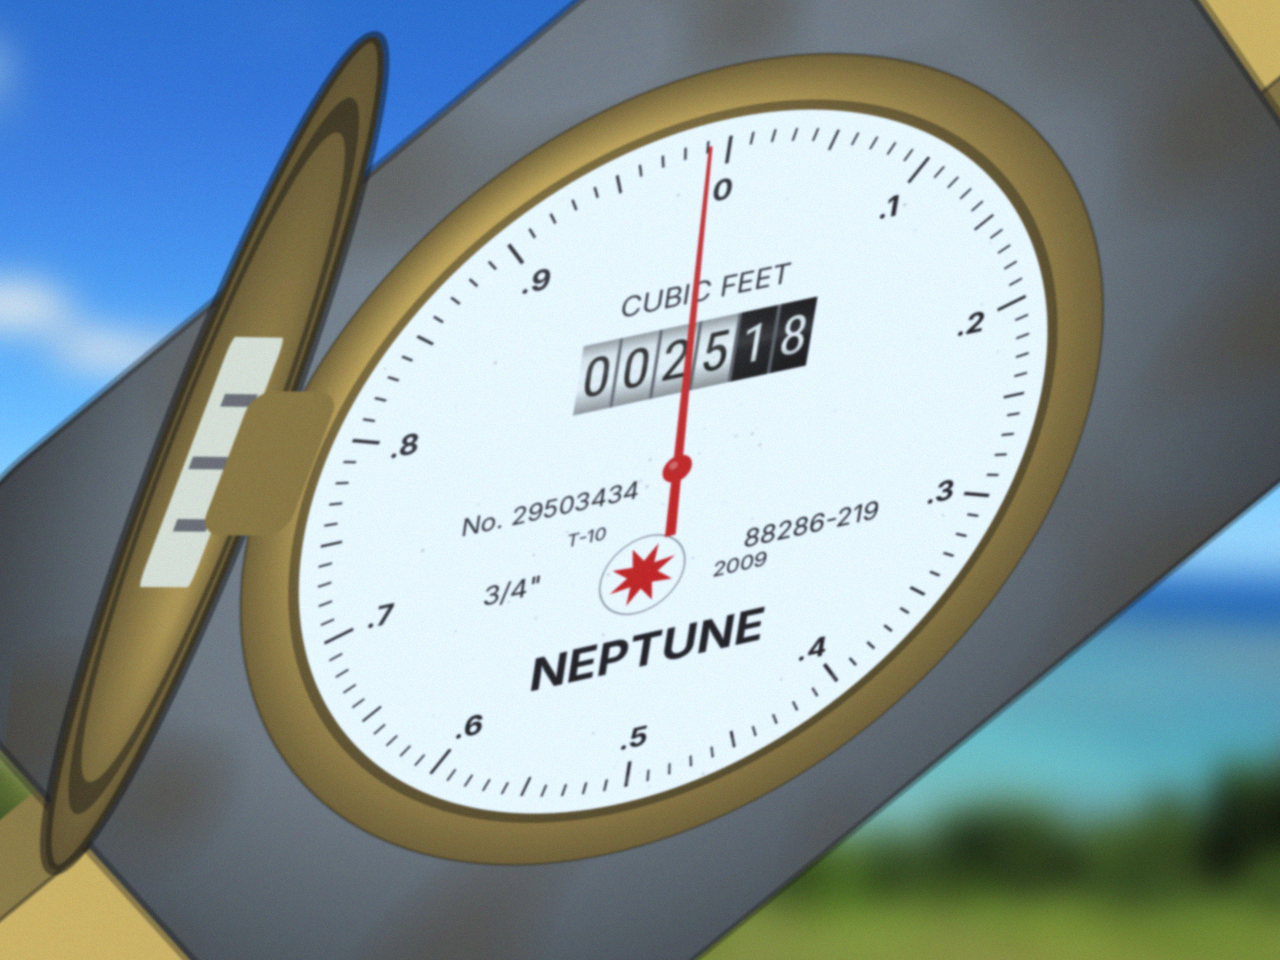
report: 2517.99 (ft³)
